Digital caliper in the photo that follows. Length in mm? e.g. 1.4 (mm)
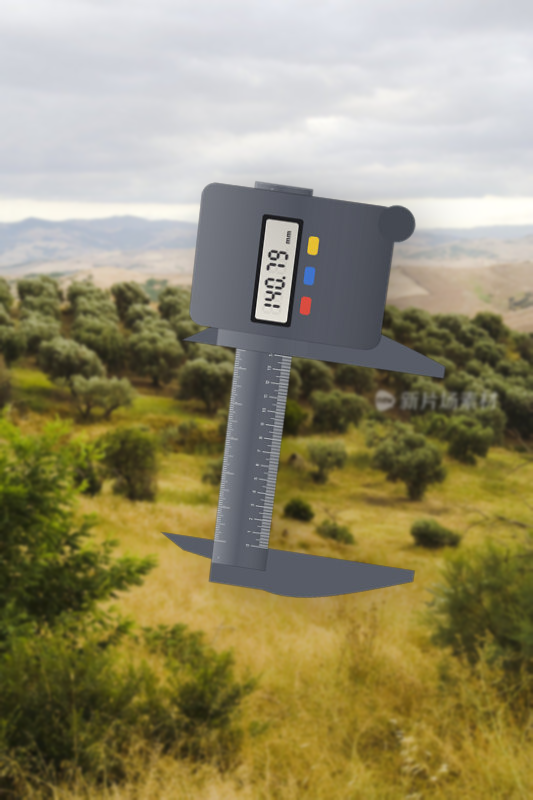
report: 140.79 (mm)
